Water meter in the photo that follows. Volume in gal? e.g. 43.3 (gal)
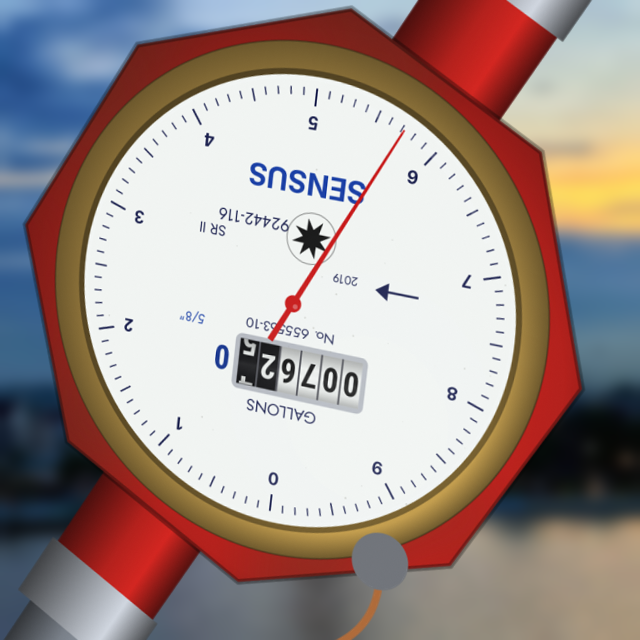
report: 76245.7 (gal)
